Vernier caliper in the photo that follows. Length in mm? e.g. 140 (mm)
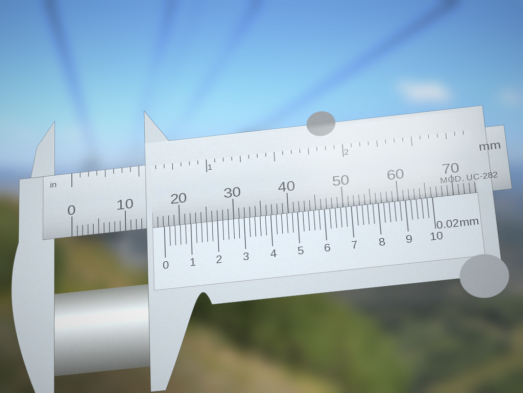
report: 17.2 (mm)
